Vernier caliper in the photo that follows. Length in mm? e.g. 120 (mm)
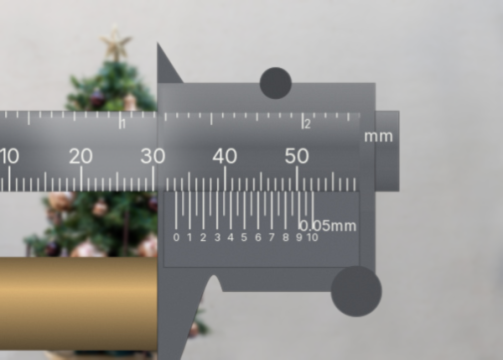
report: 33.2 (mm)
